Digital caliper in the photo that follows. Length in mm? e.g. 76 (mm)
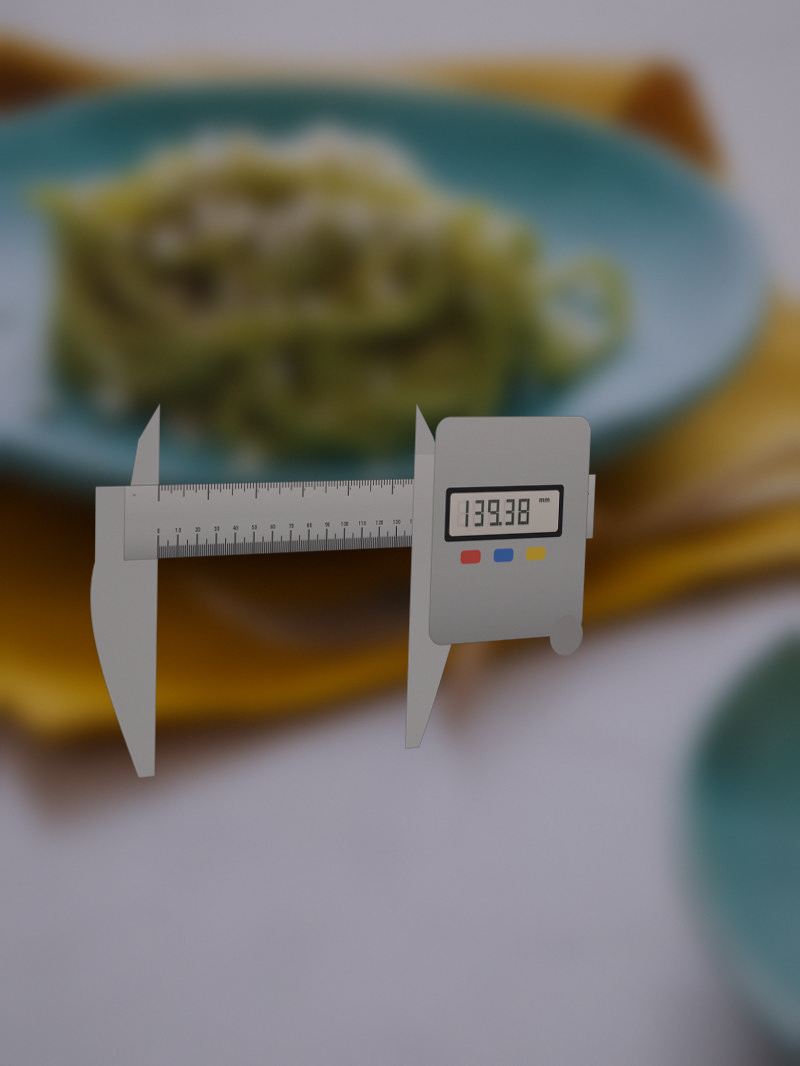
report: 139.38 (mm)
